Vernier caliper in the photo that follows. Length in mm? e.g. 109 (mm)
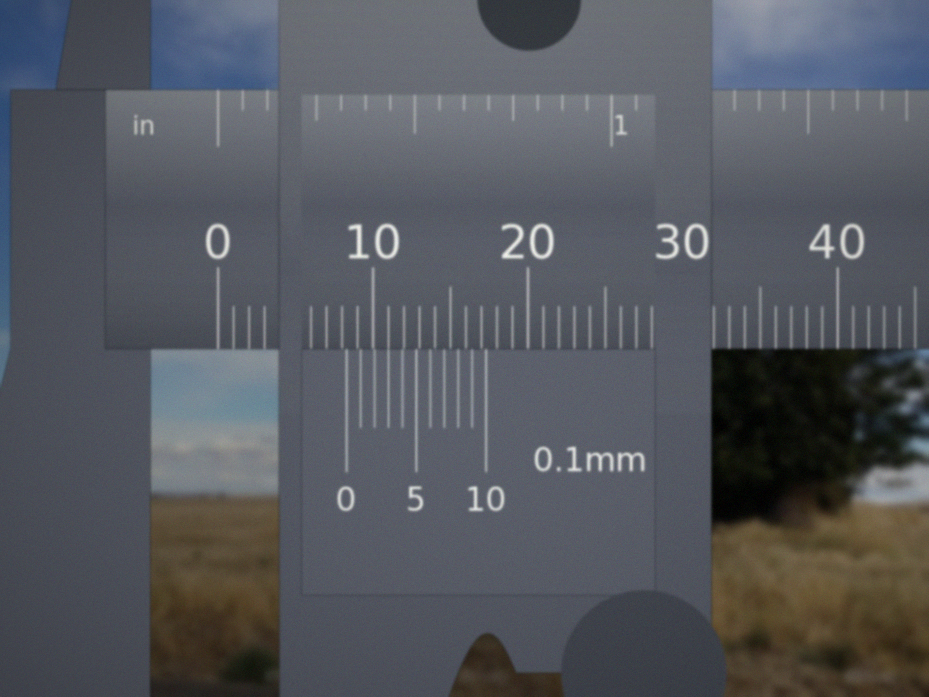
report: 8.3 (mm)
